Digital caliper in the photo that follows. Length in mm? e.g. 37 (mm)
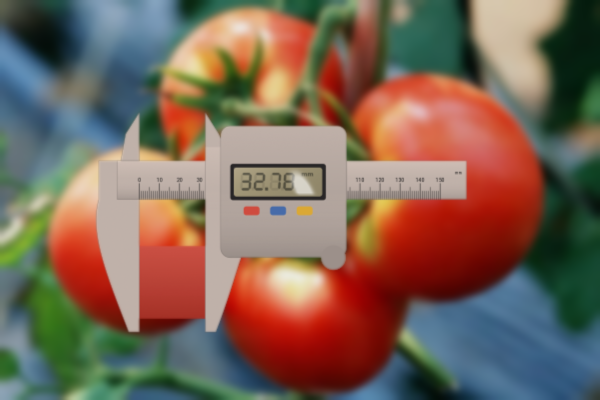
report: 32.78 (mm)
